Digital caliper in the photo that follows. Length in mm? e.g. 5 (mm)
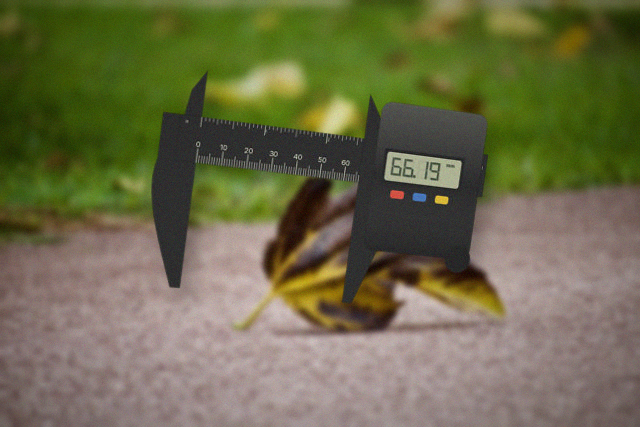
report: 66.19 (mm)
